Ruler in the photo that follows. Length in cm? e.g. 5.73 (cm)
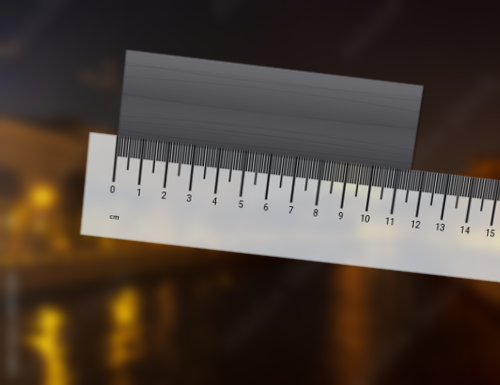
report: 11.5 (cm)
